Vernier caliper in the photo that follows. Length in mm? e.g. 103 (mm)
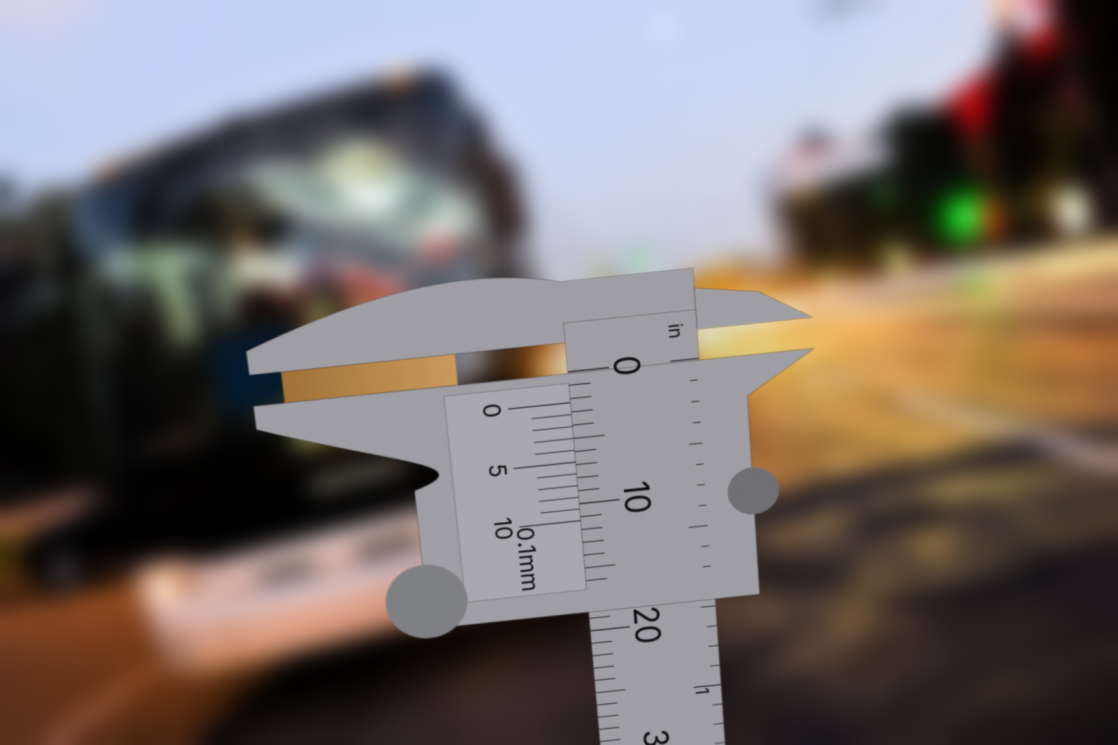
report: 2.3 (mm)
